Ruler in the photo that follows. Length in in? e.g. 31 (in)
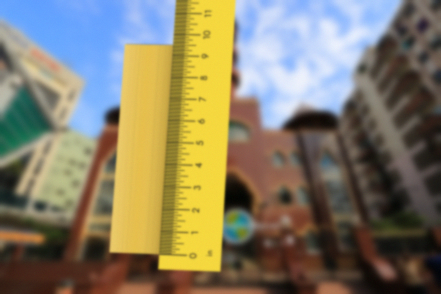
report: 9.5 (in)
